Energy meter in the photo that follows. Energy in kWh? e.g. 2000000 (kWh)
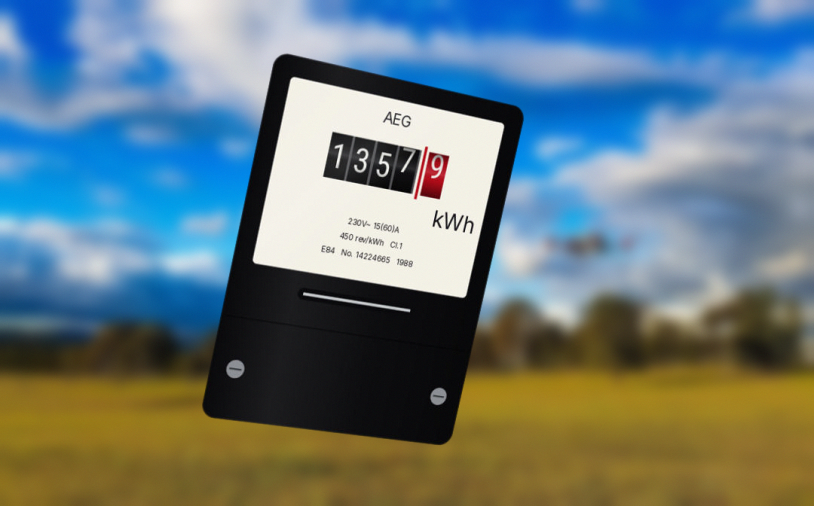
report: 1357.9 (kWh)
